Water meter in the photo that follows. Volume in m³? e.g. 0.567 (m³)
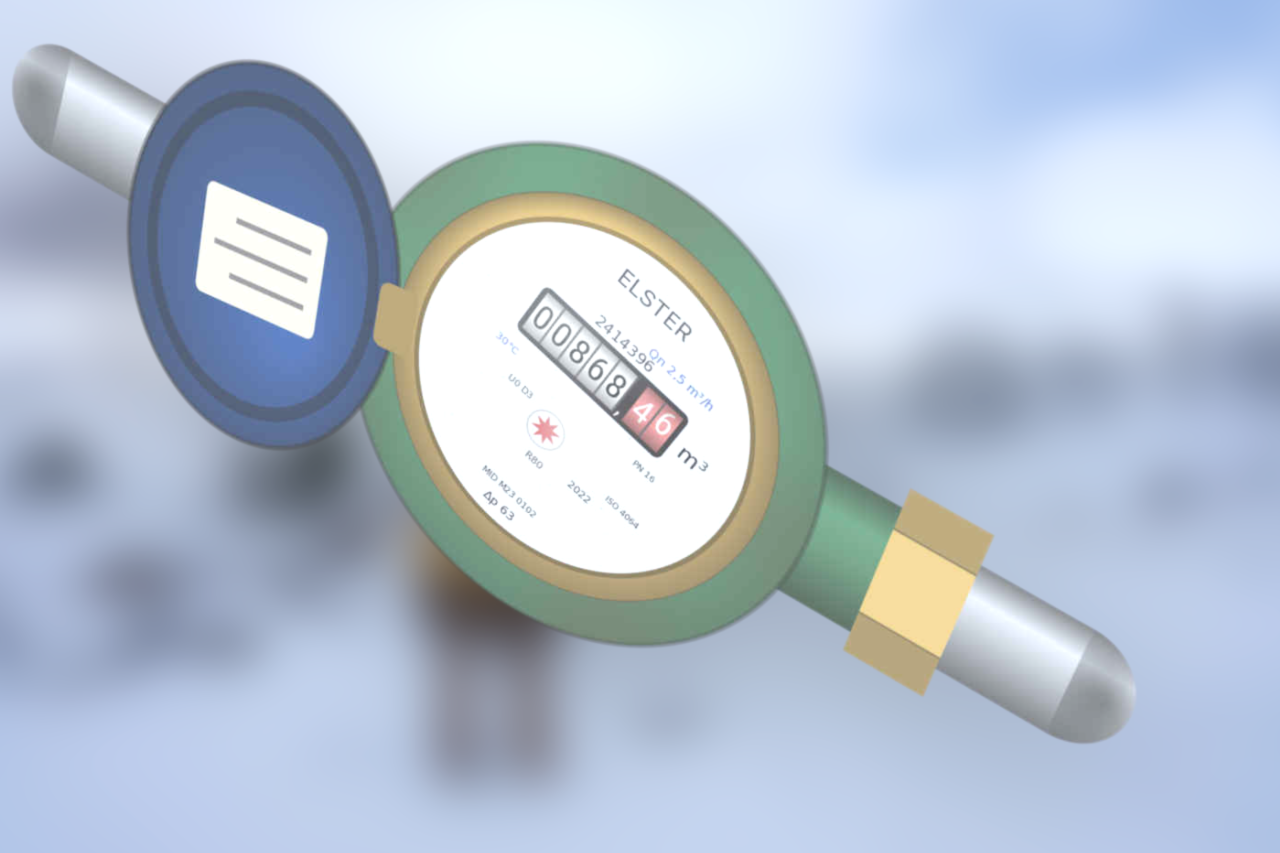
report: 868.46 (m³)
